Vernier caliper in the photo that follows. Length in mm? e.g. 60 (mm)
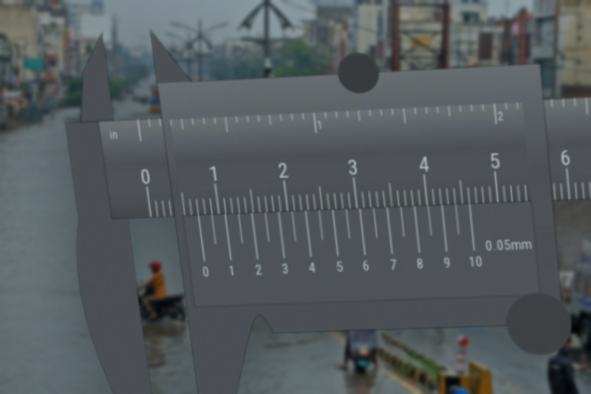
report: 7.0 (mm)
